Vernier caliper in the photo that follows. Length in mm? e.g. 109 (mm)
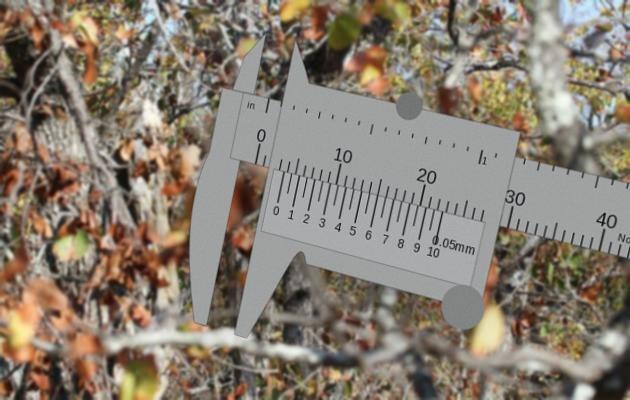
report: 3.6 (mm)
